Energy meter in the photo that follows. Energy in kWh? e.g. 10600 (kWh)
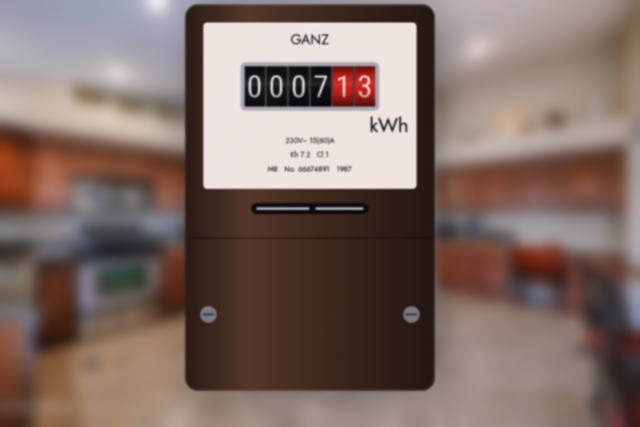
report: 7.13 (kWh)
